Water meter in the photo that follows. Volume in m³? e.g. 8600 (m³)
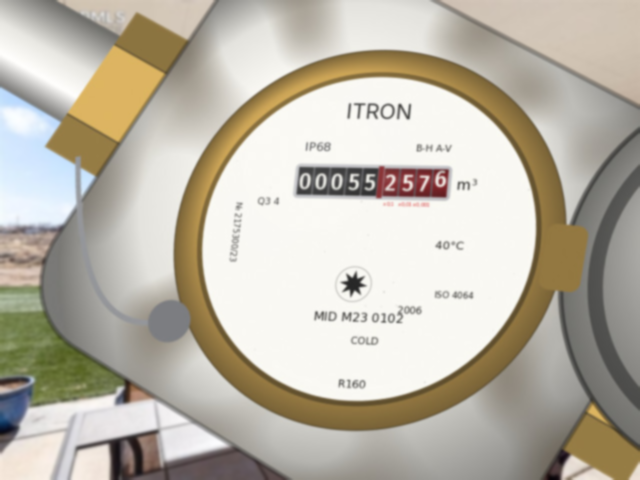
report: 55.2576 (m³)
